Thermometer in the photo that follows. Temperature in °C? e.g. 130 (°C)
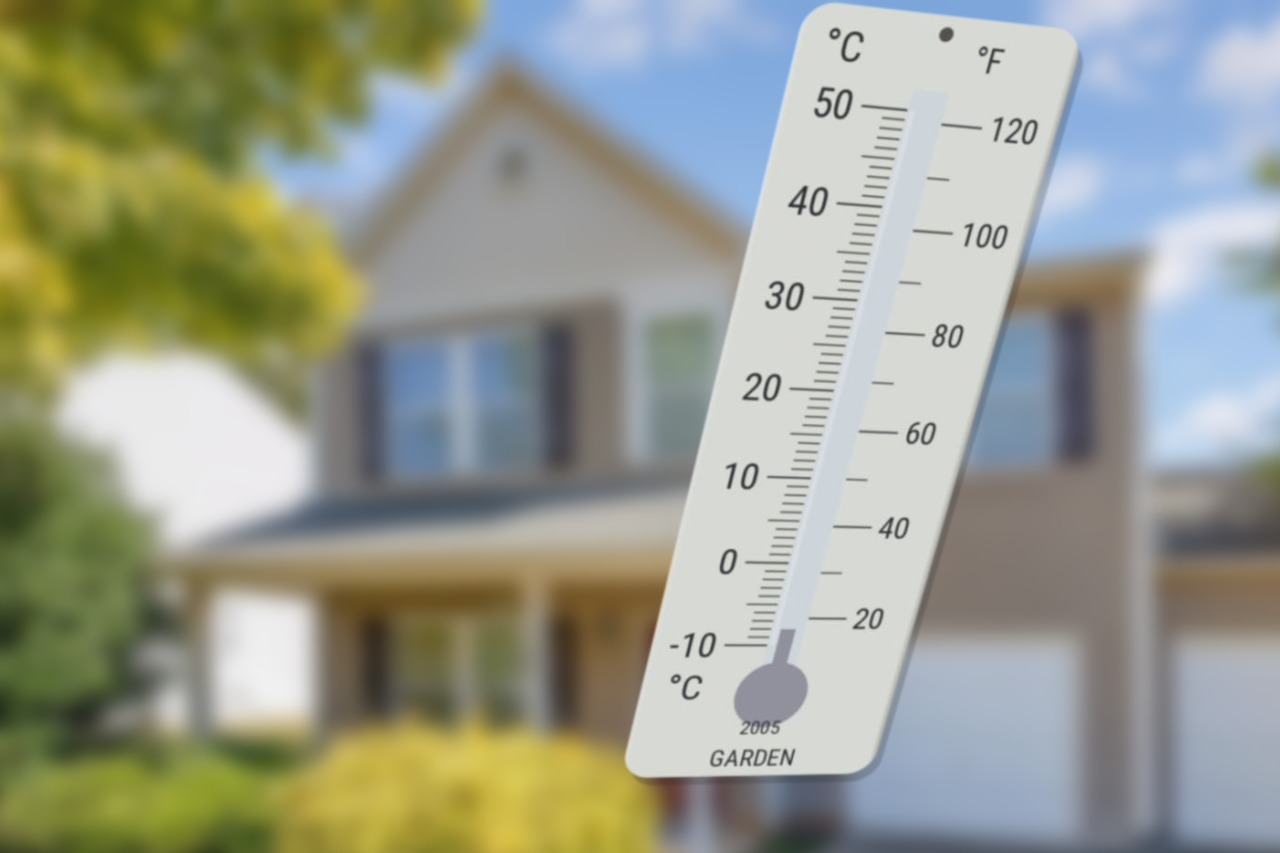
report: -8 (°C)
